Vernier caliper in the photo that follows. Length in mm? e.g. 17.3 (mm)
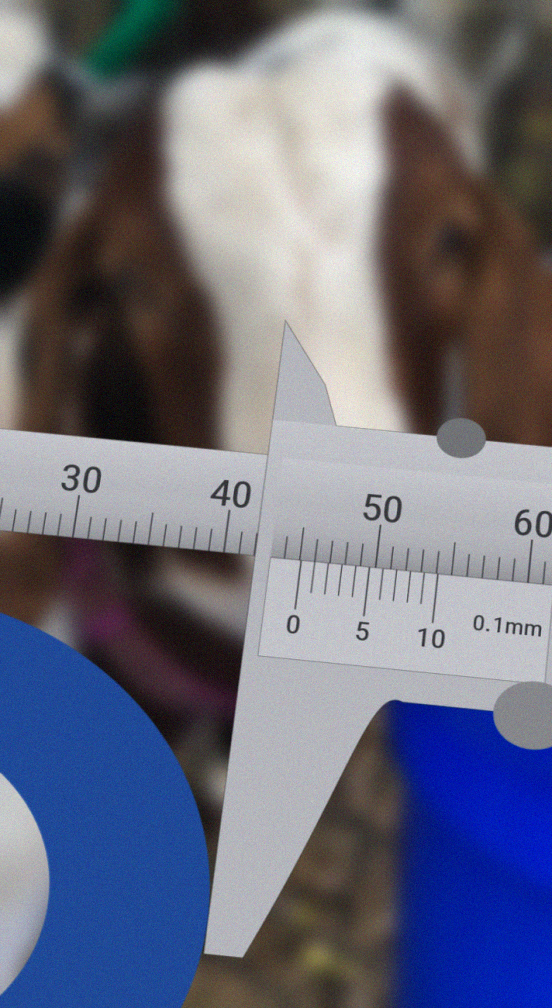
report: 45.1 (mm)
